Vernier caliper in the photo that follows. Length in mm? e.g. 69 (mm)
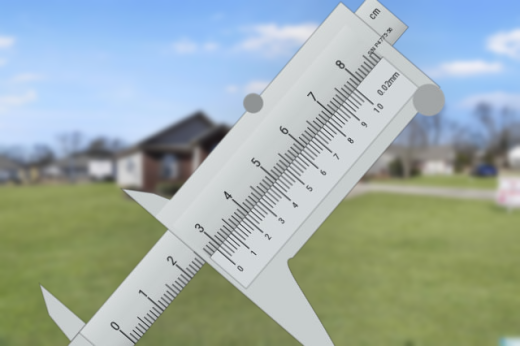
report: 29.0 (mm)
